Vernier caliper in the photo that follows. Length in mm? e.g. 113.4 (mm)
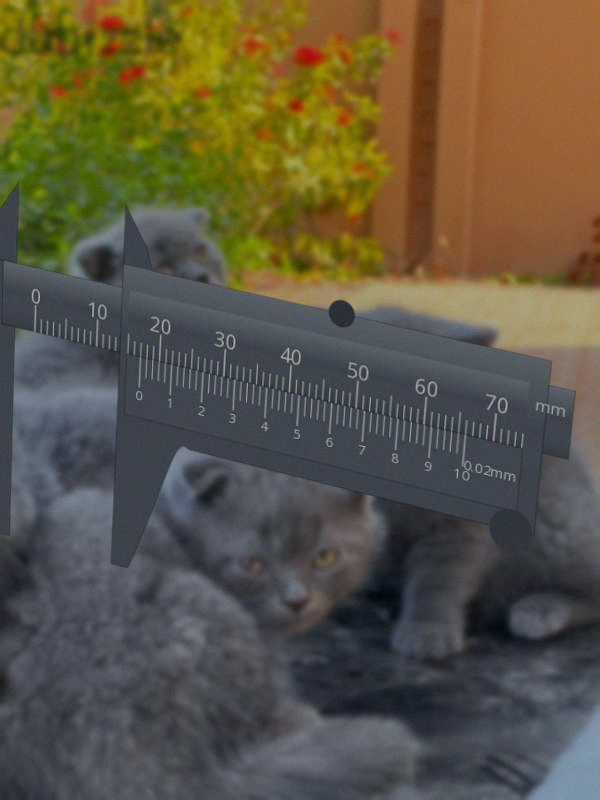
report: 17.0 (mm)
